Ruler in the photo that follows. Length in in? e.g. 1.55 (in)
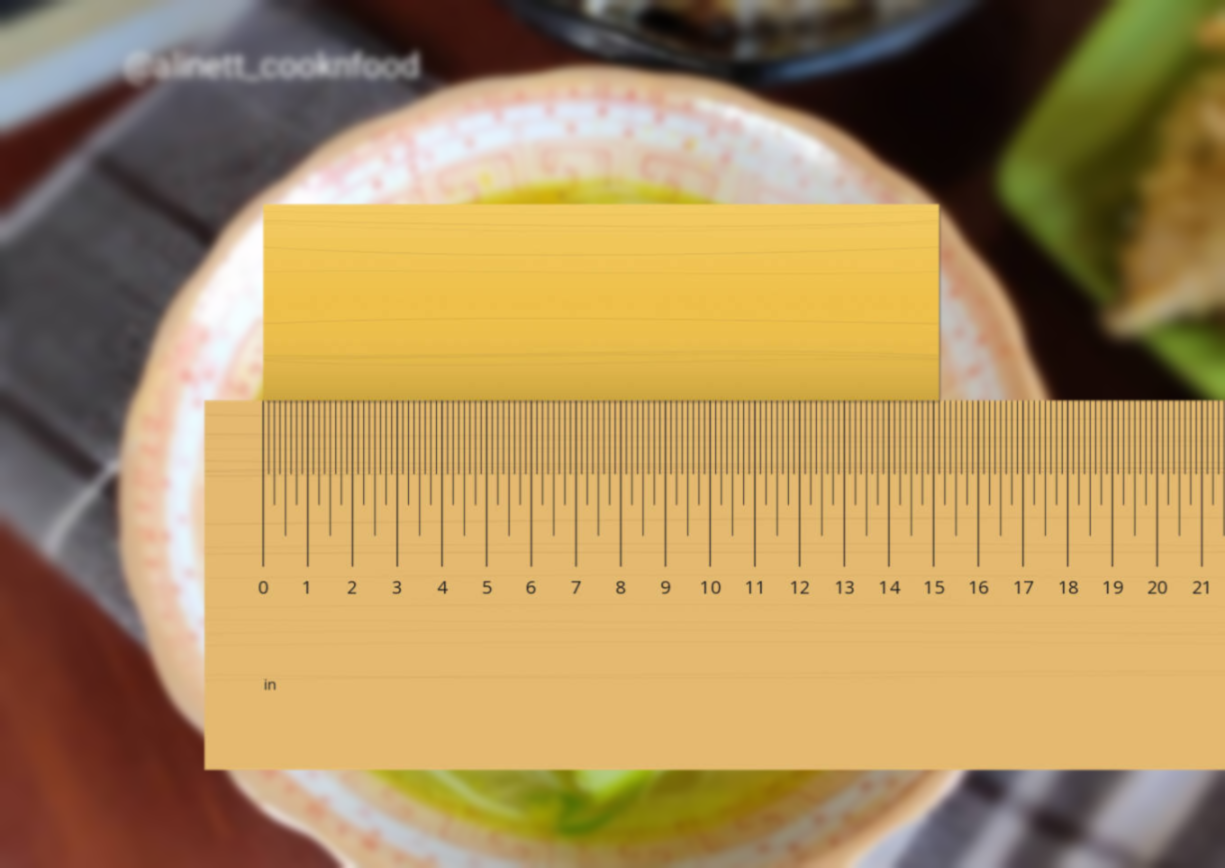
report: 15.125 (in)
